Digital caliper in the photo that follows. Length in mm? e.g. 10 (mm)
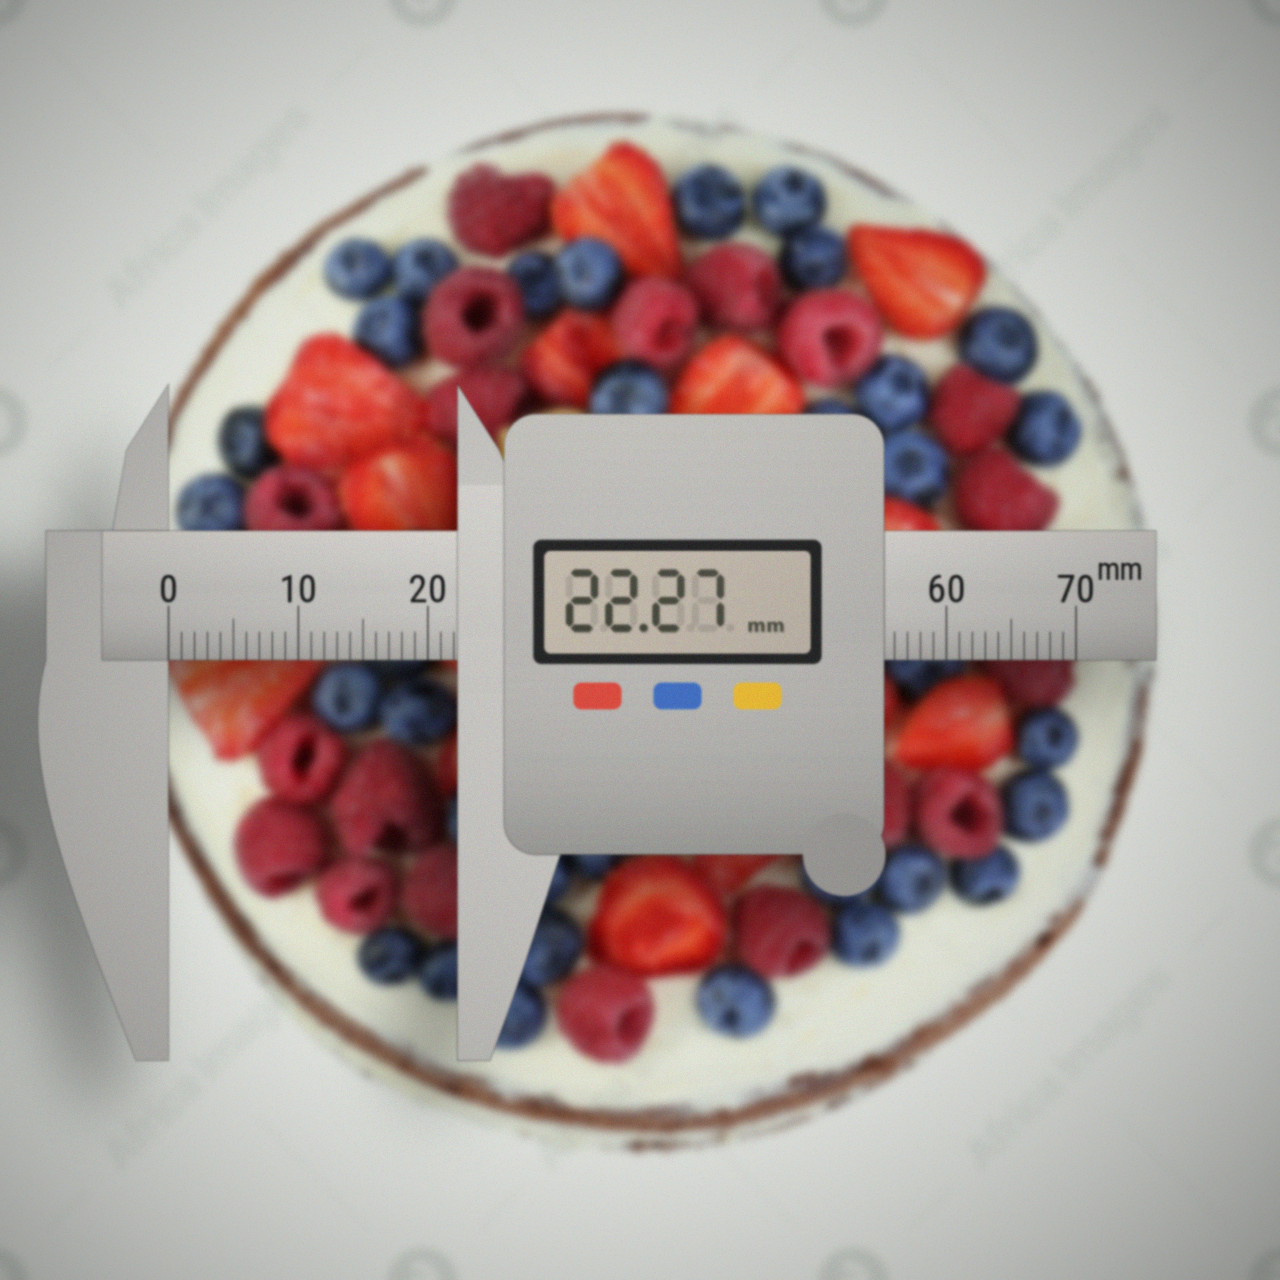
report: 22.27 (mm)
